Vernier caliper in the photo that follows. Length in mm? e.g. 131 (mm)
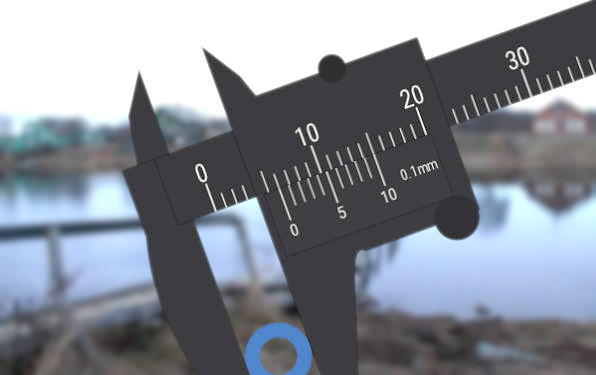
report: 6.0 (mm)
